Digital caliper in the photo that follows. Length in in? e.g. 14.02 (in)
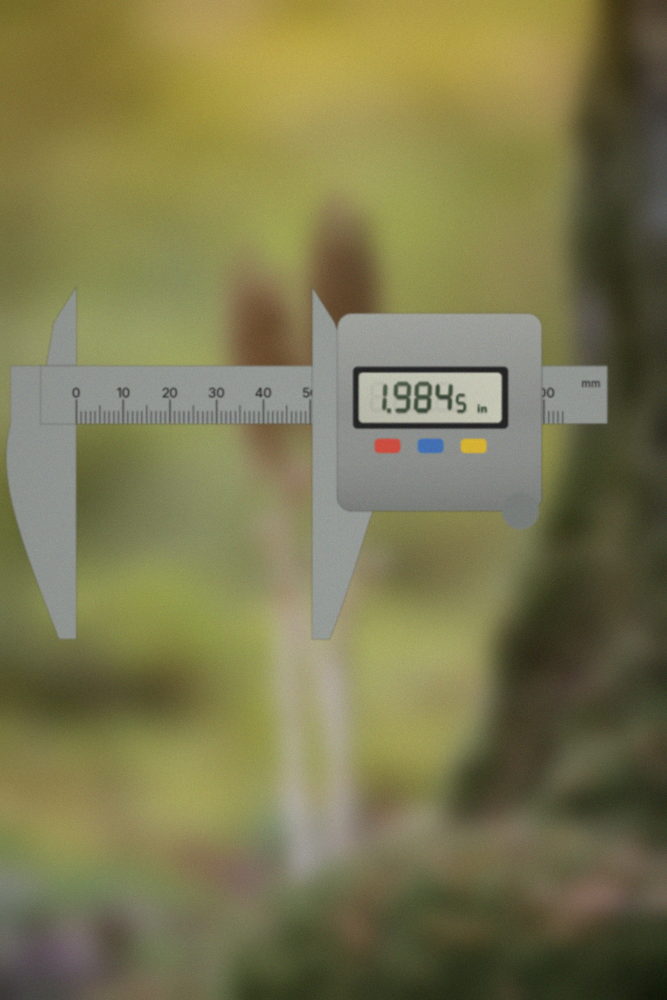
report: 1.9845 (in)
